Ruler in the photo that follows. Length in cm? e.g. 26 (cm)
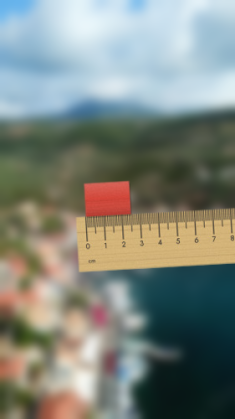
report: 2.5 (cm)
